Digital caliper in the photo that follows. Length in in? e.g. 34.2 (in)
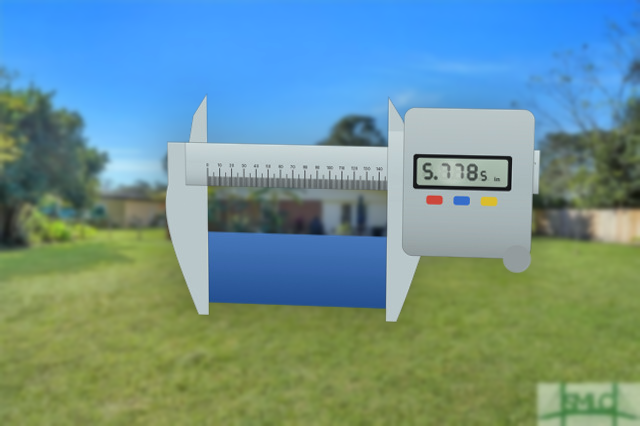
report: 5.7785 (in)
